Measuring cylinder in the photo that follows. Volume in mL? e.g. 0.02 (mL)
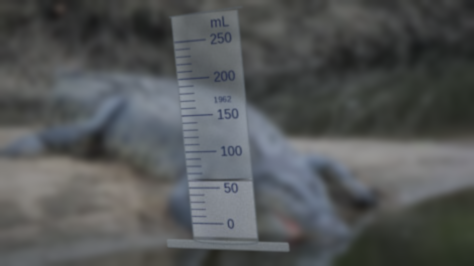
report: 60 (mL)
